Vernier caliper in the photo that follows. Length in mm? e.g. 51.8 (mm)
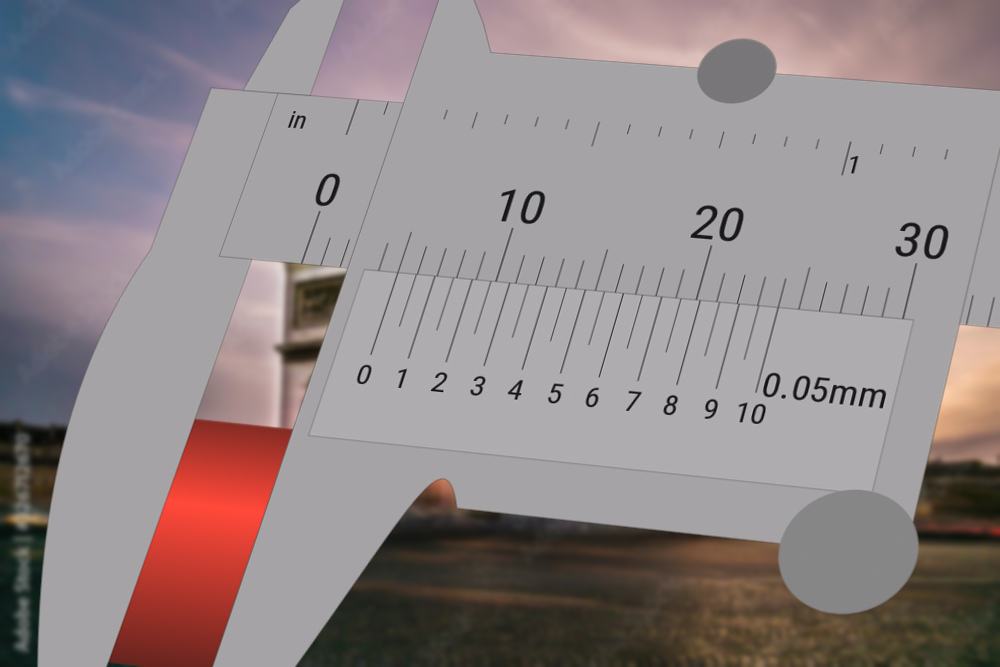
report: 5.0 (mm)
